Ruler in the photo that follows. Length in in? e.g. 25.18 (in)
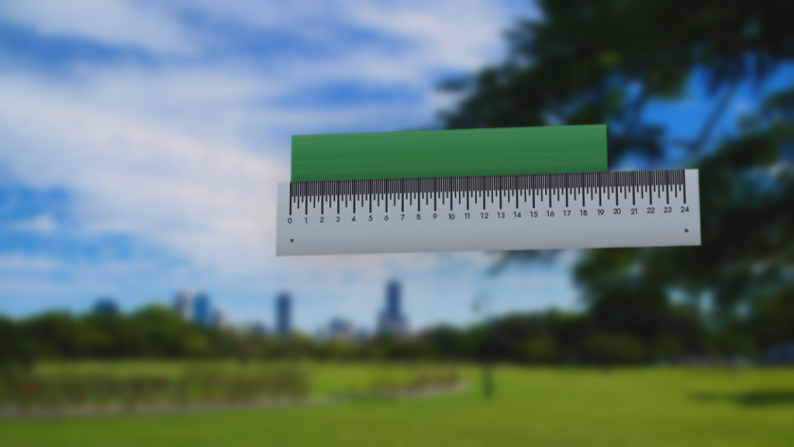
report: 19.5 (in)
